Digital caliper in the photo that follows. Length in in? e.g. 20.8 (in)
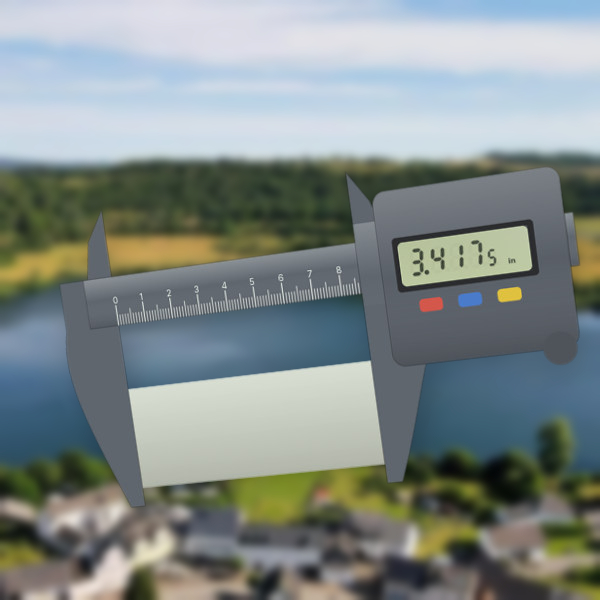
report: 3.4175 (in)
